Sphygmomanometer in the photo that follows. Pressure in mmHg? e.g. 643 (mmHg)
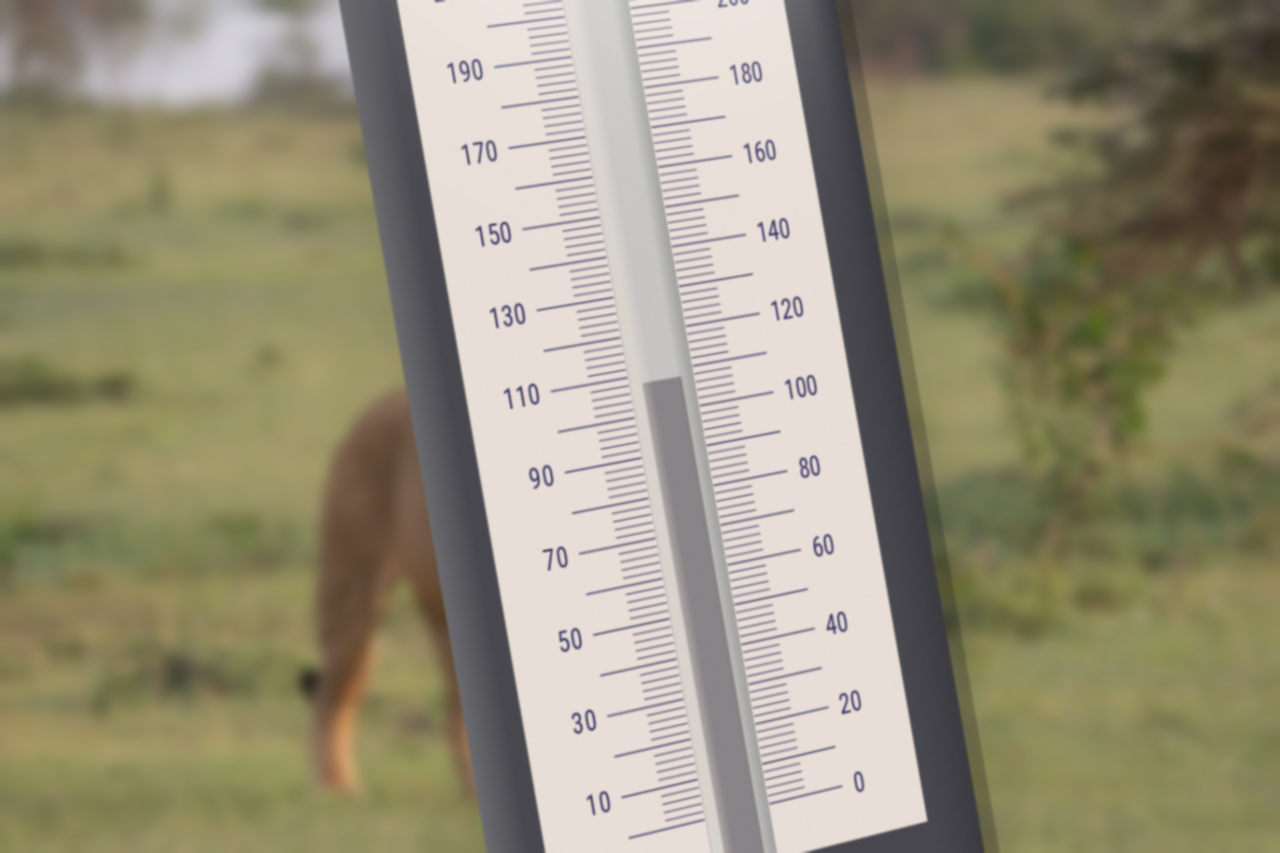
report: 108 (mmHg)
